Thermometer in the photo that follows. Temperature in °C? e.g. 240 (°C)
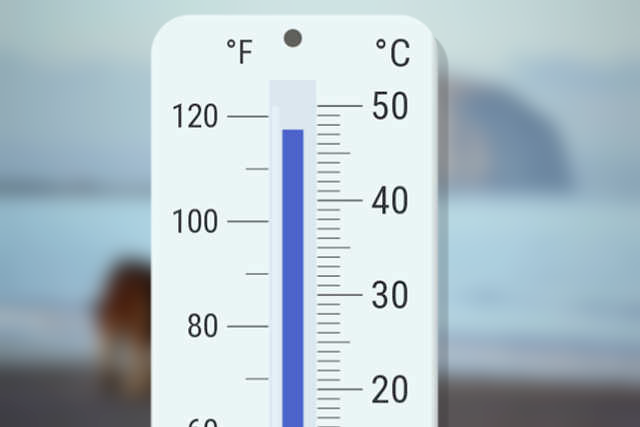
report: 47.5 (°C)
